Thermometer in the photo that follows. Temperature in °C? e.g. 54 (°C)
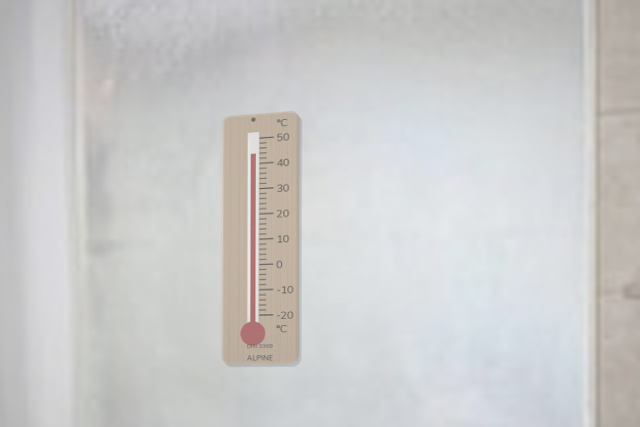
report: 44 (°C)
